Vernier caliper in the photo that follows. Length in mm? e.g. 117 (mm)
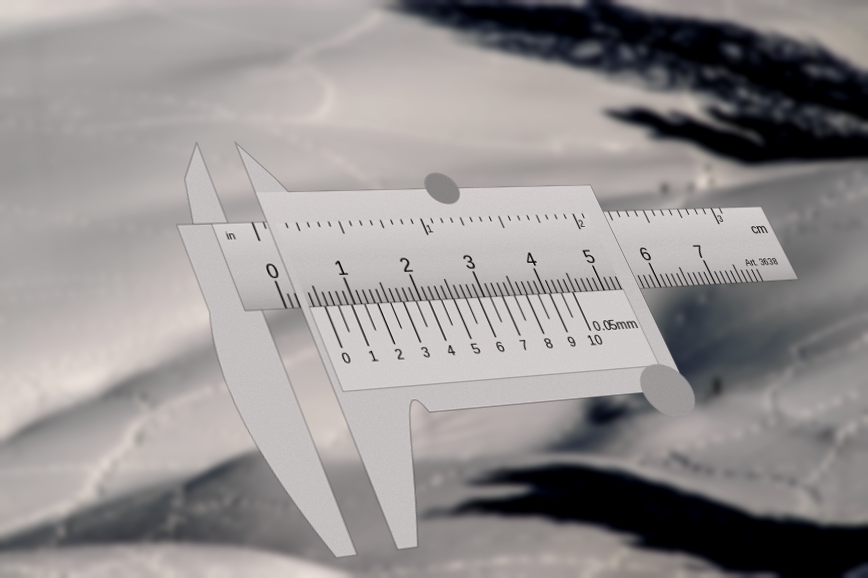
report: 5.6 (mm)
